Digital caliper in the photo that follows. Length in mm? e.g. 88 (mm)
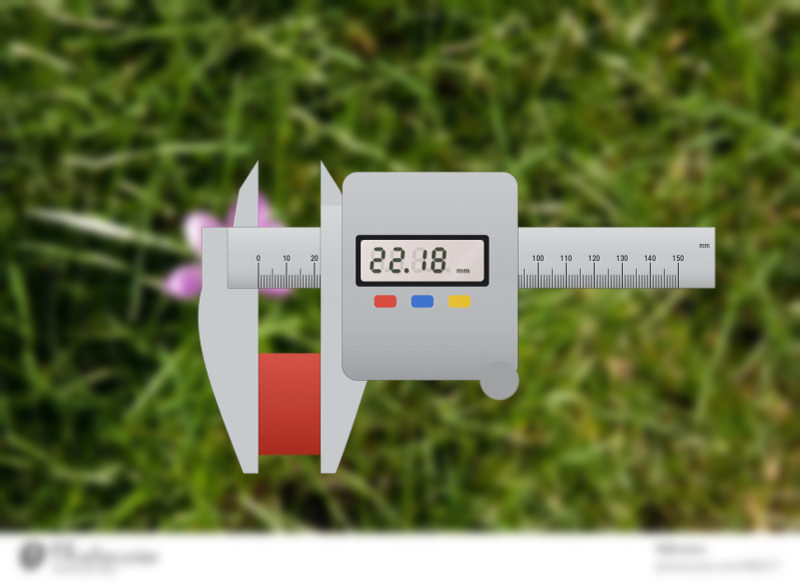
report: 22.18 (mm)
